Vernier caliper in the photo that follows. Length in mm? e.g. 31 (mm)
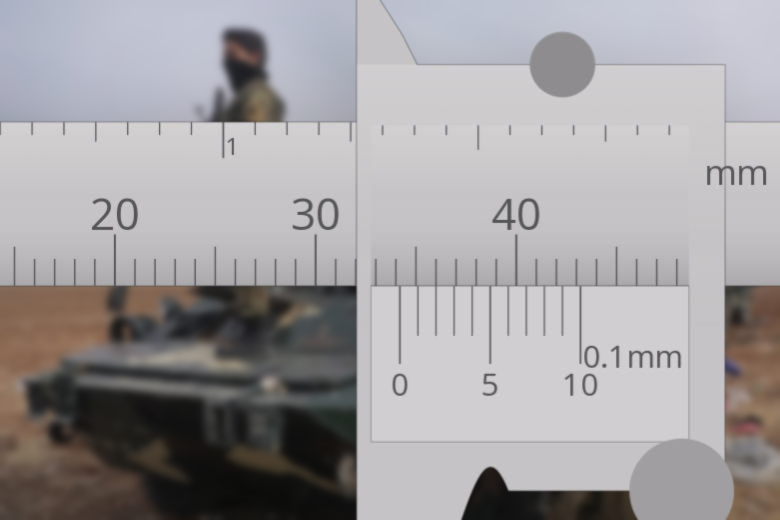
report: 34.2 (mm)
